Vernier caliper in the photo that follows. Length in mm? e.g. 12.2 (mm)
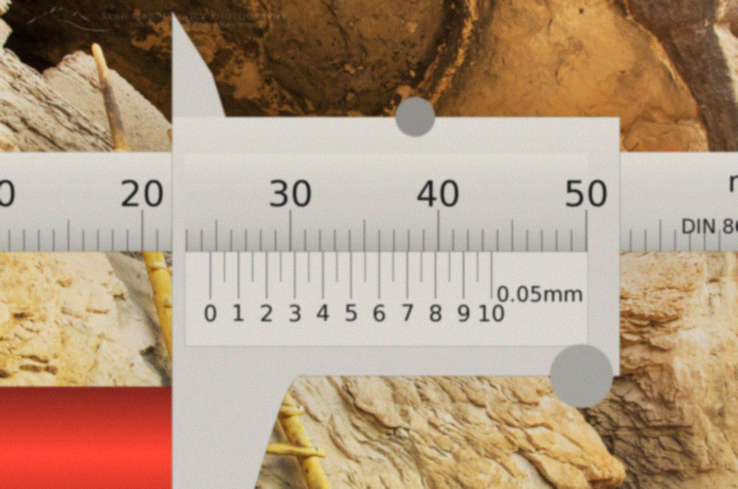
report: 24.6 (mm)
